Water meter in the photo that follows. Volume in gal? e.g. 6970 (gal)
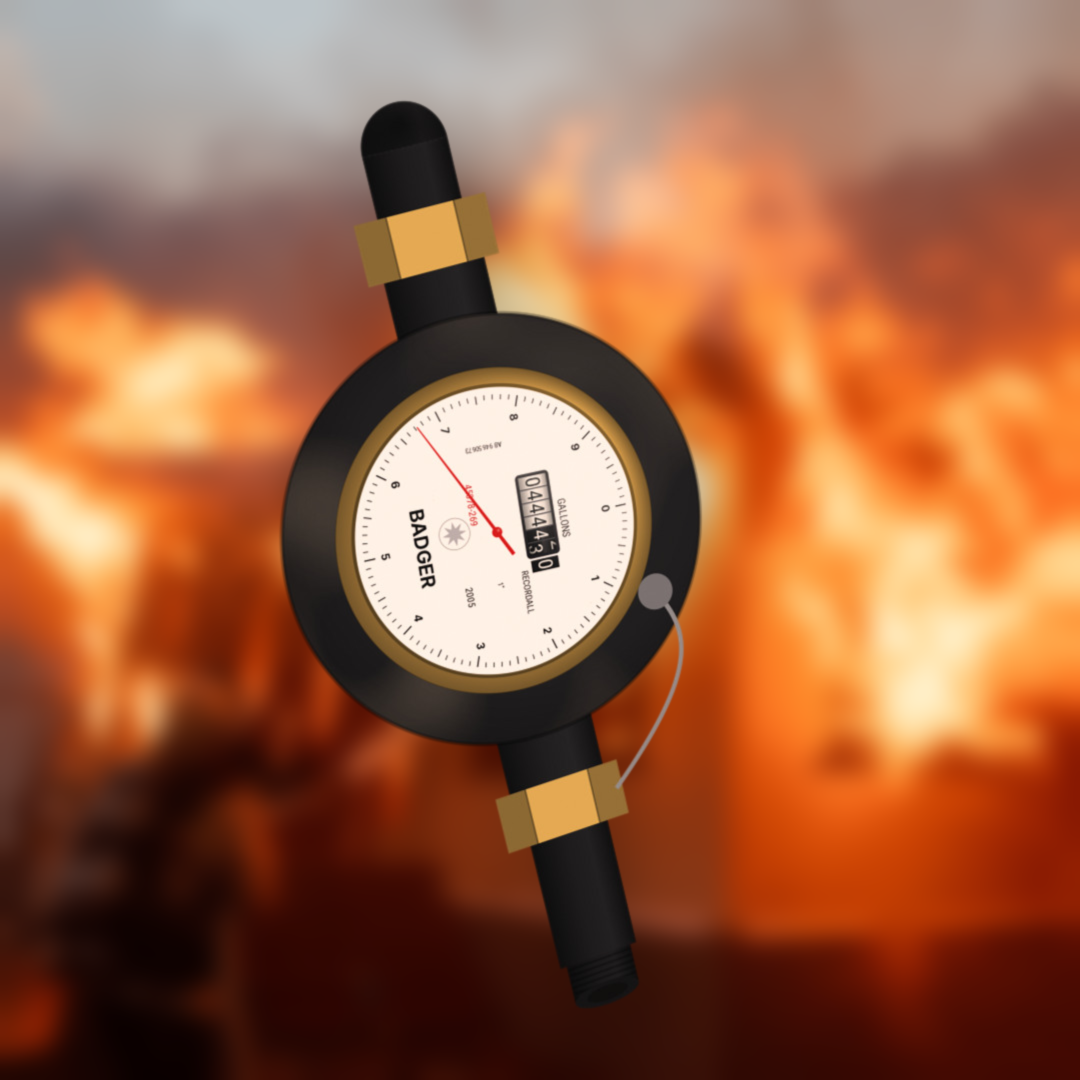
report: 444426.7 (gal)
